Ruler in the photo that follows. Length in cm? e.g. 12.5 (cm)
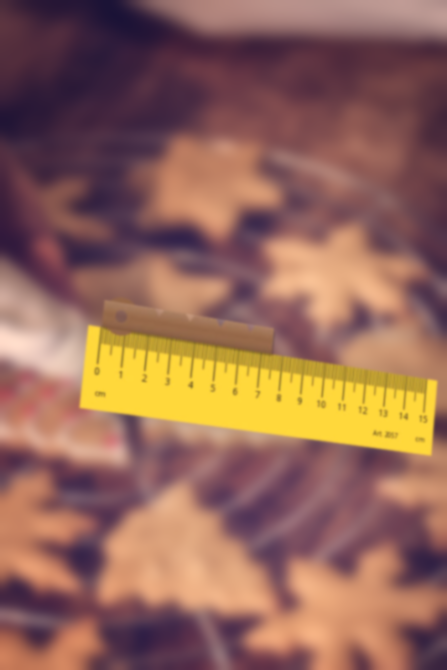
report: 7.5 (cm)
